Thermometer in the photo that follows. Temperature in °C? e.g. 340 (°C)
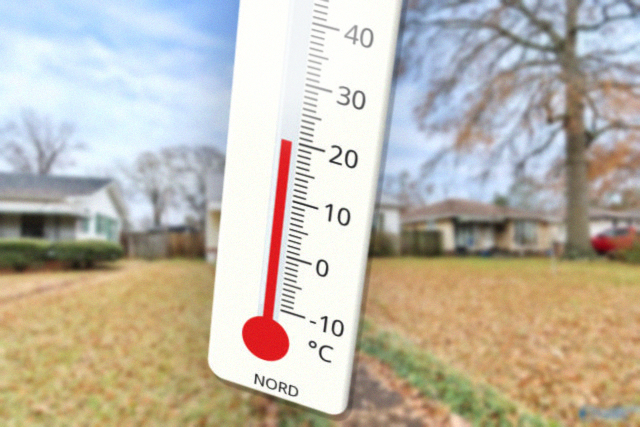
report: 20 (°C)
